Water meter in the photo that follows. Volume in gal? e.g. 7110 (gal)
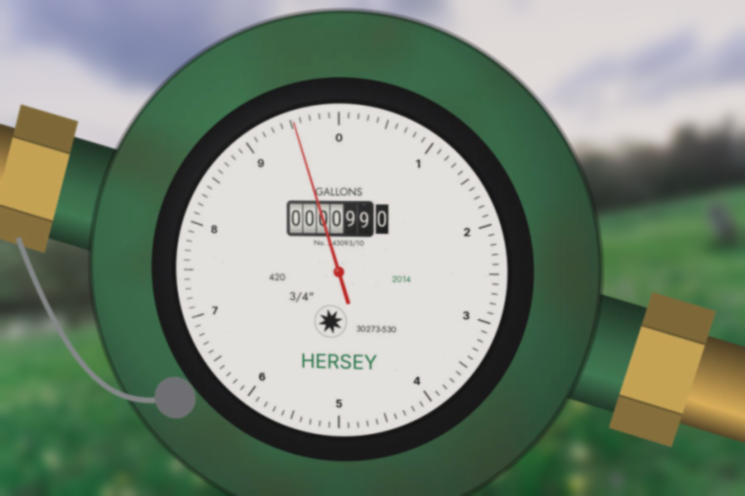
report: 989.5 (gal)
